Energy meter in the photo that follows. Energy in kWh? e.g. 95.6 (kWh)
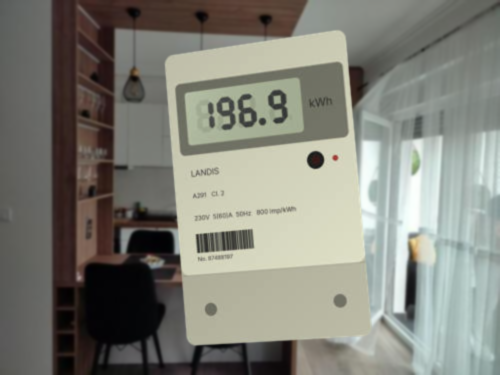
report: 196.9 (kWh)
